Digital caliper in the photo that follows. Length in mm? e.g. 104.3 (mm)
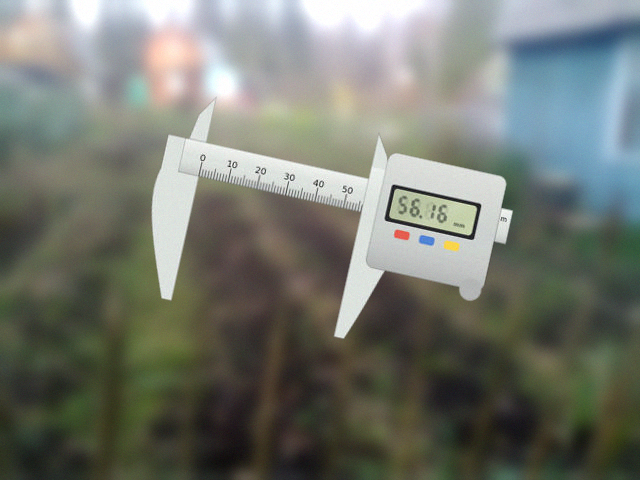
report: 56.16 (mm)
